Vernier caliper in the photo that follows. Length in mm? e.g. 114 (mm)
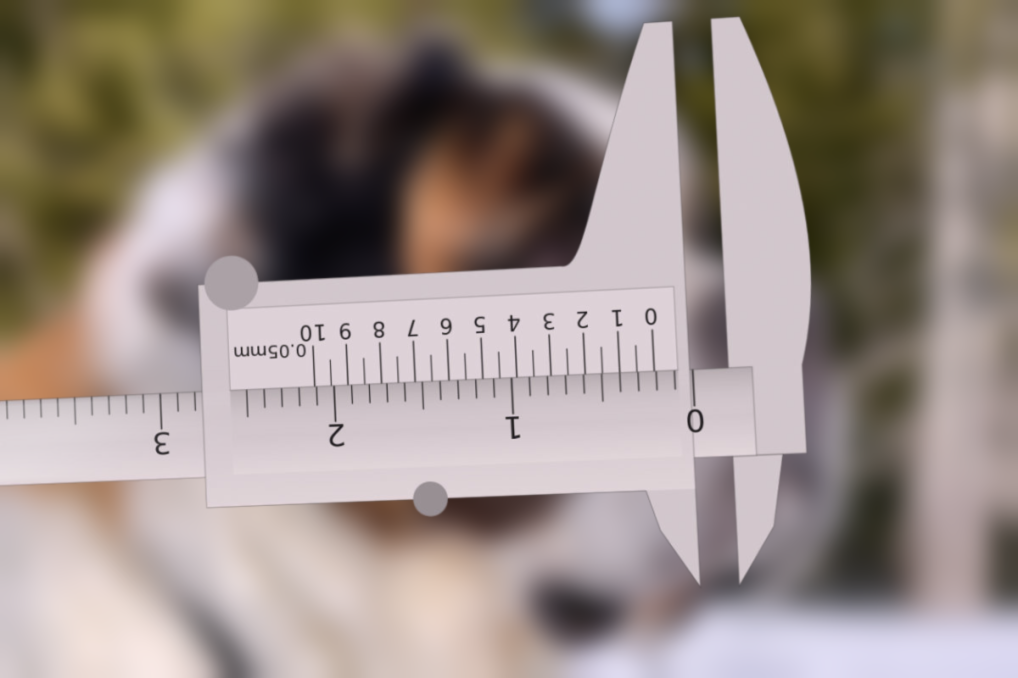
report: 2.1 (mm)
